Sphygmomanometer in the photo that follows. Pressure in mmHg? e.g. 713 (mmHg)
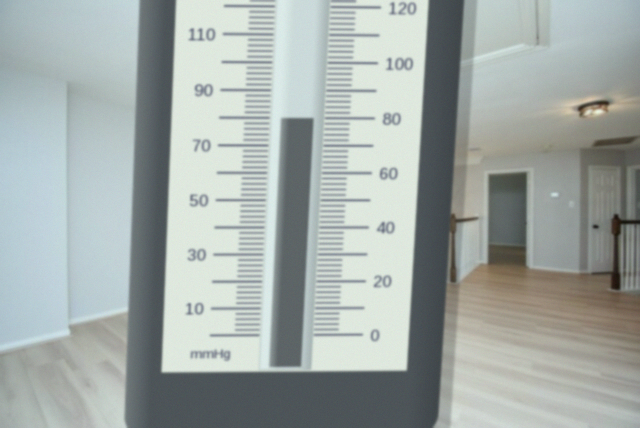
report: 80 (mmHg)
